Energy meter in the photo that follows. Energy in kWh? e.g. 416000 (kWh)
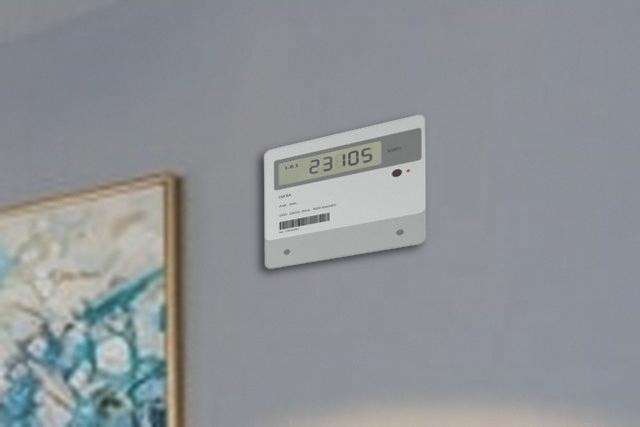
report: 23105 (kWh)
